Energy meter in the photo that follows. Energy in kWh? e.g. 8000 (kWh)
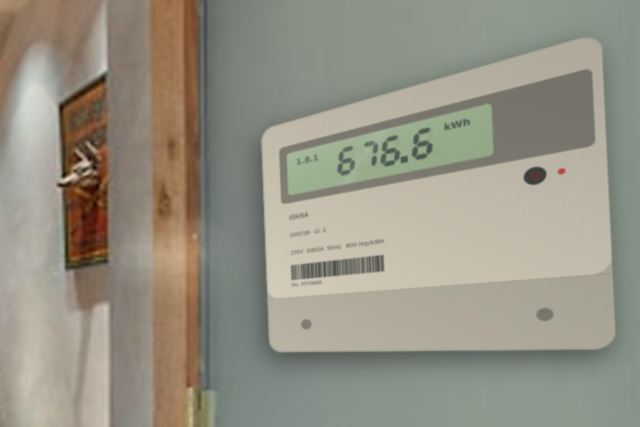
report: 676.6 (kWh)
